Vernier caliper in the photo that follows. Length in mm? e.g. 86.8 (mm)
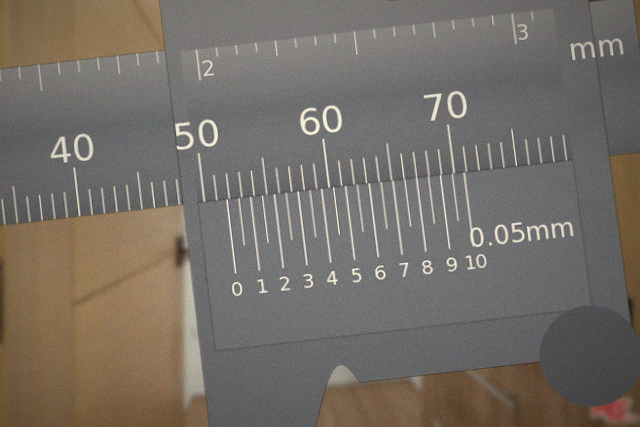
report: 51.8 (mm)
